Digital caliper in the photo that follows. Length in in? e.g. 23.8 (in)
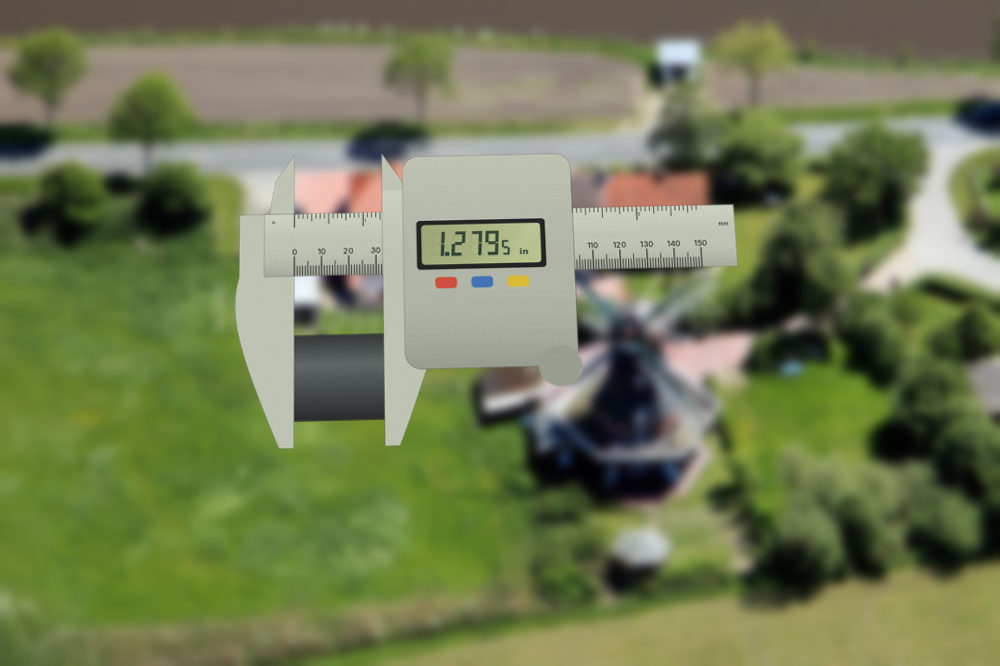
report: 1.2795 (in)
